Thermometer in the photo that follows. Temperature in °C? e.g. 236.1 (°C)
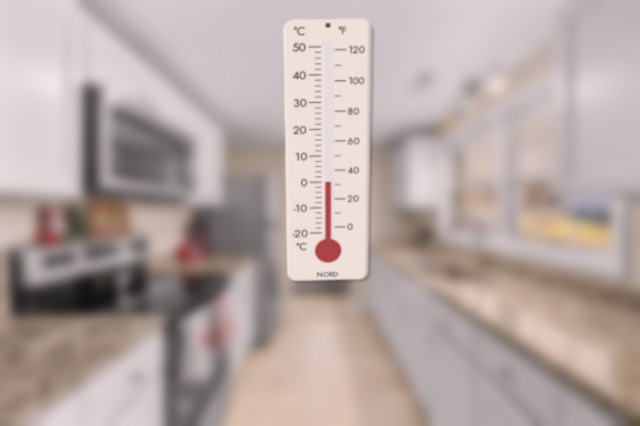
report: 0 (°C)
